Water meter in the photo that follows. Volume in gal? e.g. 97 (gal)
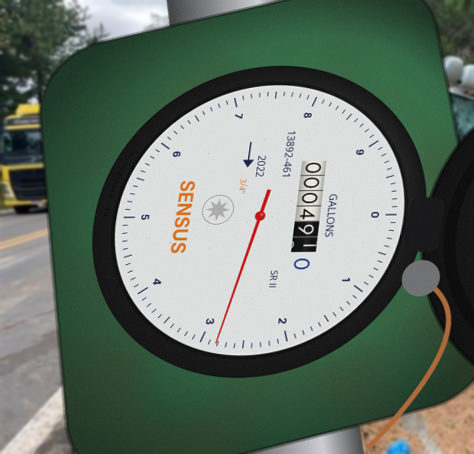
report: 4912.8 (gal)
